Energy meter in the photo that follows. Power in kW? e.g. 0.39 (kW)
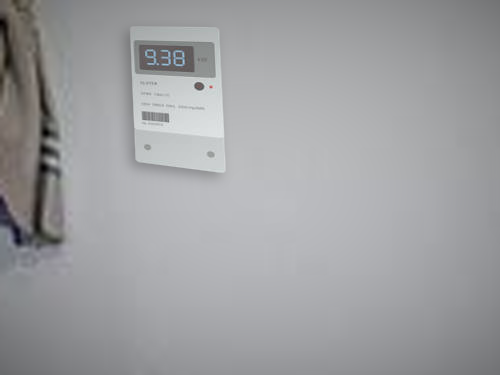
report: 9.38 (kW)
